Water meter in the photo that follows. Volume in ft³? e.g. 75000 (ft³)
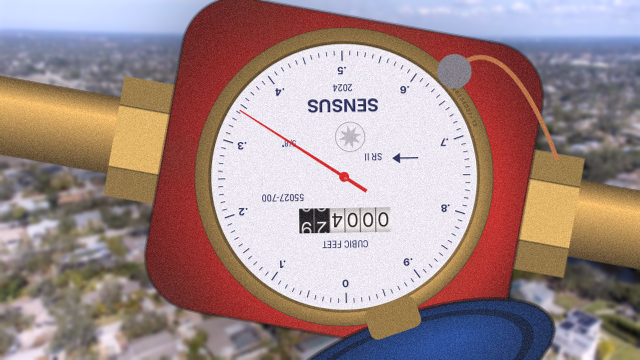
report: 429.34 (ft³)
